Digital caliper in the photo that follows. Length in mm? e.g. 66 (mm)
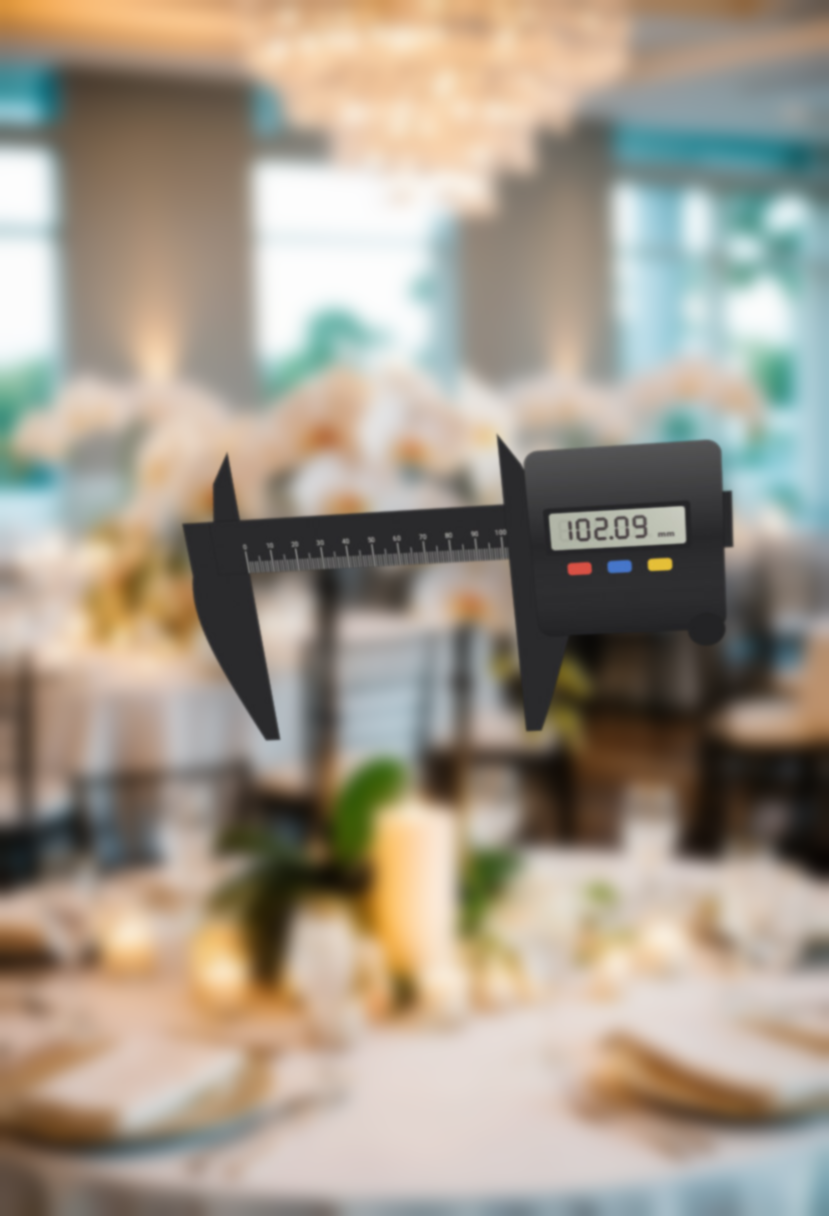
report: 102.09 (mm)
